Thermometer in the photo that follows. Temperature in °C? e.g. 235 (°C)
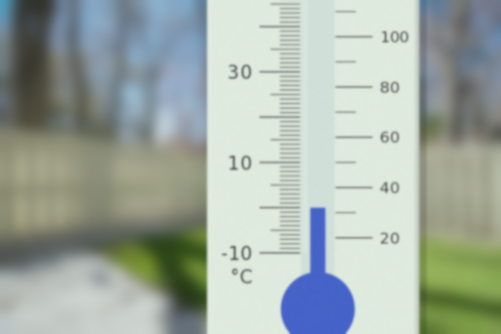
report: 0 (°C)
